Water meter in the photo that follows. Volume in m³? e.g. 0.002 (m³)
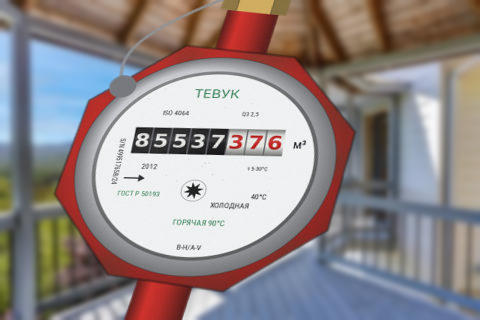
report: 85537.376 (m³)
